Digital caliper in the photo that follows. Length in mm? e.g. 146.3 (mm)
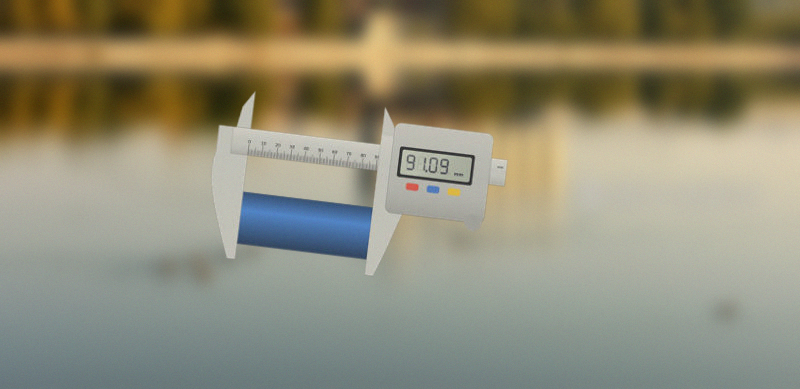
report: 91.09 (mm)
